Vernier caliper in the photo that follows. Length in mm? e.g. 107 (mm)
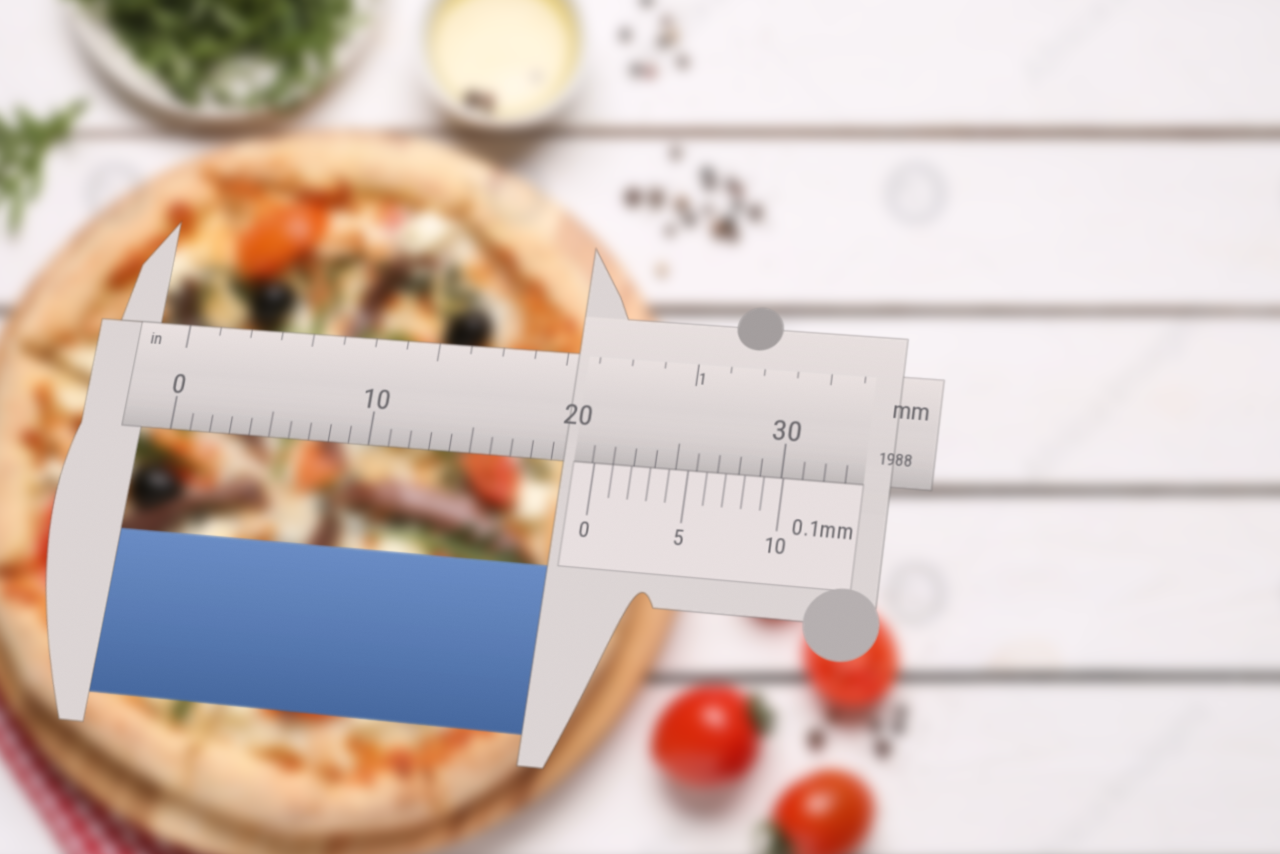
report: 21.1 (mm)
